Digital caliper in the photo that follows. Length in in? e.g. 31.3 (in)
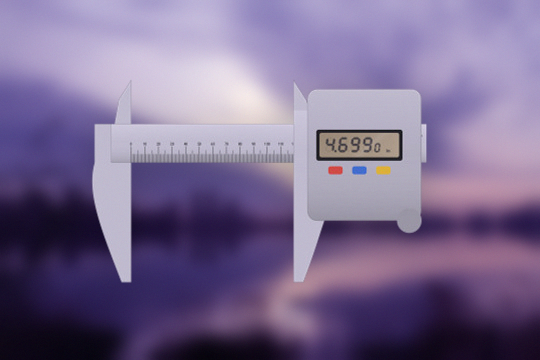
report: 4.6990 (in)
